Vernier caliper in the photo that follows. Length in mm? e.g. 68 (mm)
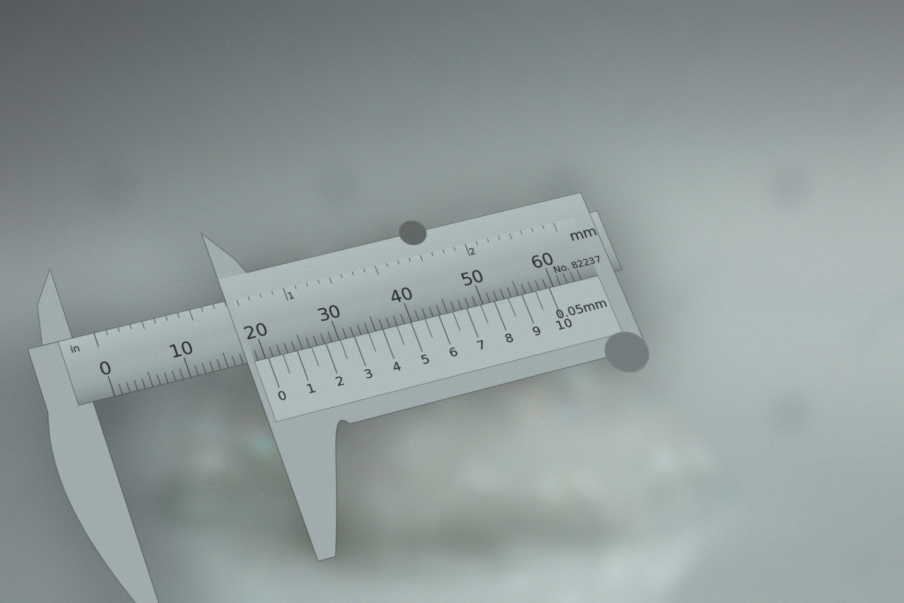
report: 20.4 (mm)
